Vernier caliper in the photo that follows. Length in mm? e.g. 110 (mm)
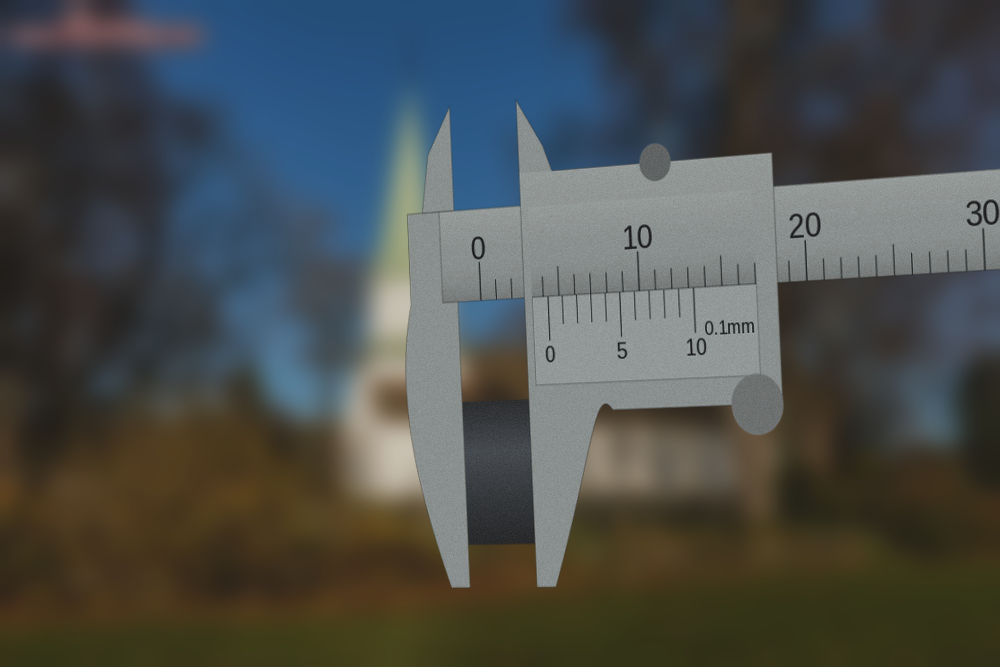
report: 4.3 (mm)
